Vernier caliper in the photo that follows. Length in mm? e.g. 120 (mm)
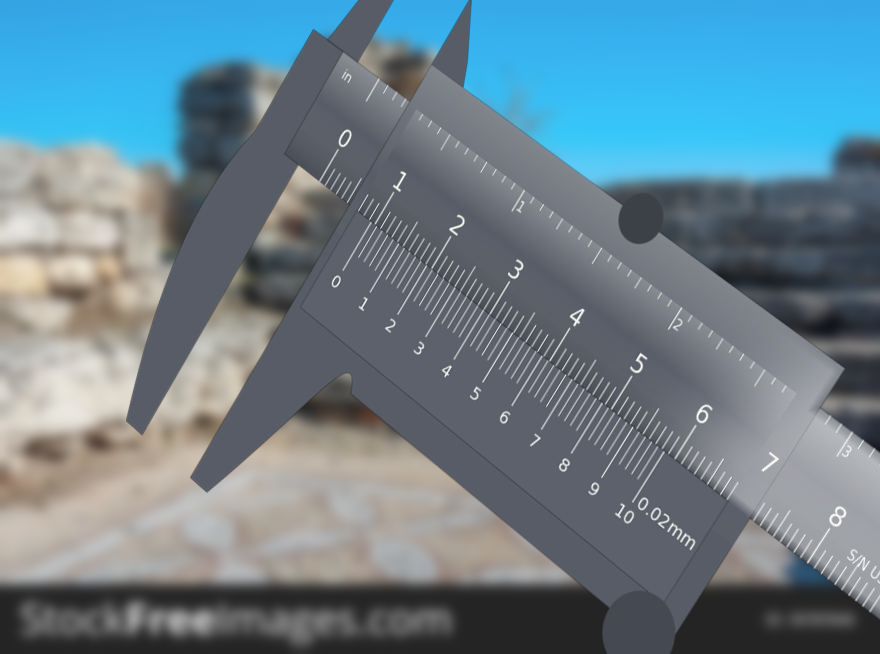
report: 9.4 (mm)
